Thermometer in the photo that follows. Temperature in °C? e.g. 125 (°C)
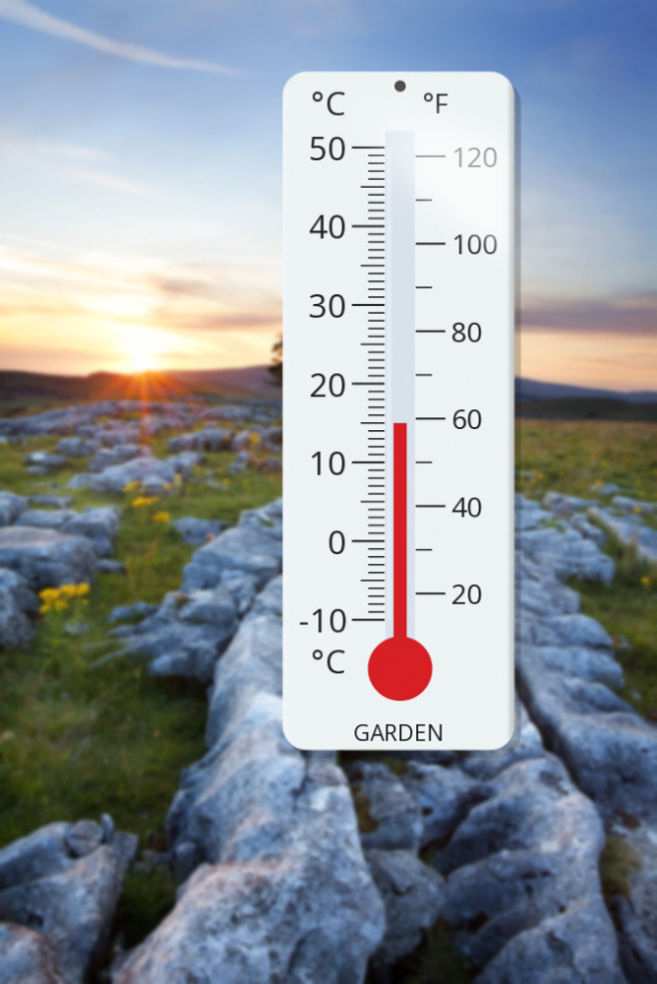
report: 15 (°C)
